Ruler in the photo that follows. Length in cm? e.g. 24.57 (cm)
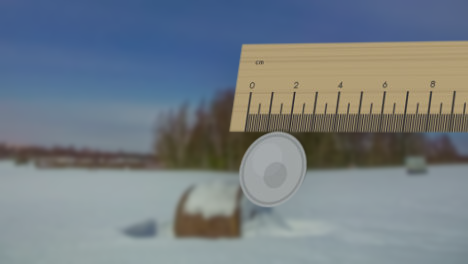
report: 3 (cm)
